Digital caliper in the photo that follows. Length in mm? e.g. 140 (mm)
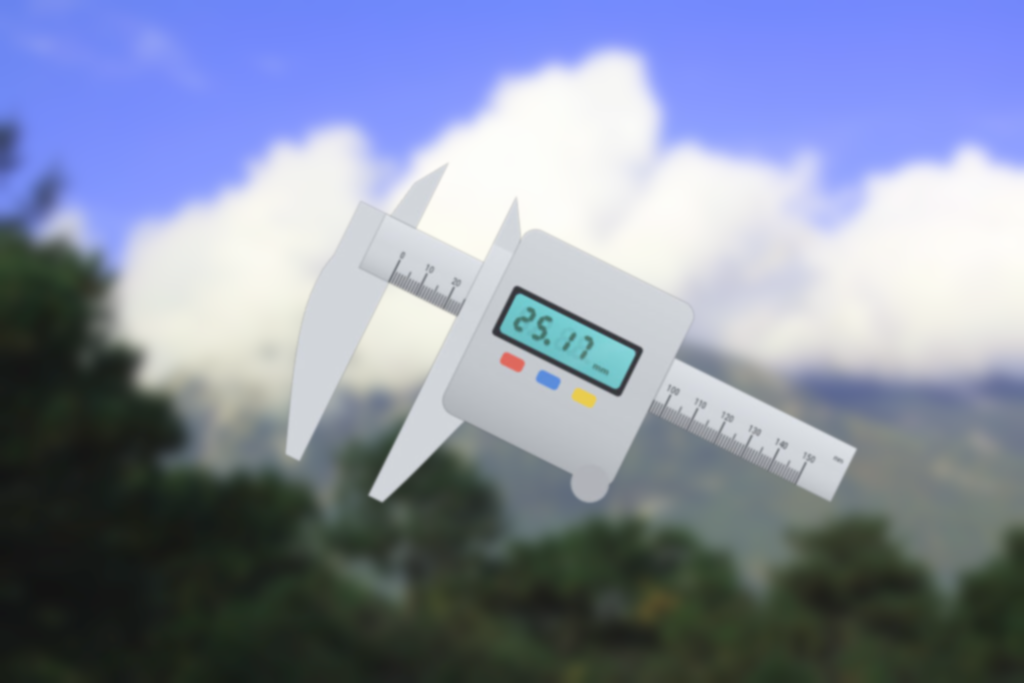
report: 25.17 (mm)
